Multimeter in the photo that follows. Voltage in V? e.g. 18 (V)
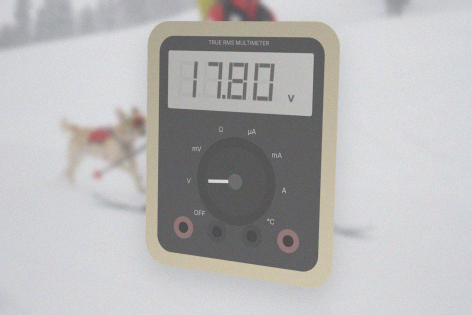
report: 17.80 (V)
